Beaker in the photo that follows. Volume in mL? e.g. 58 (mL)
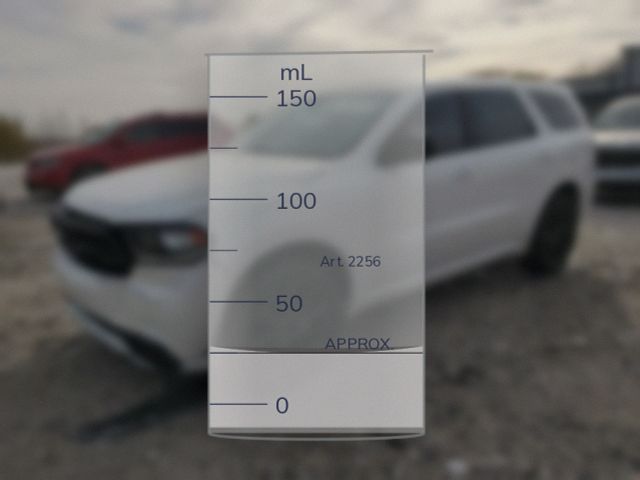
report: 25 (mL)
